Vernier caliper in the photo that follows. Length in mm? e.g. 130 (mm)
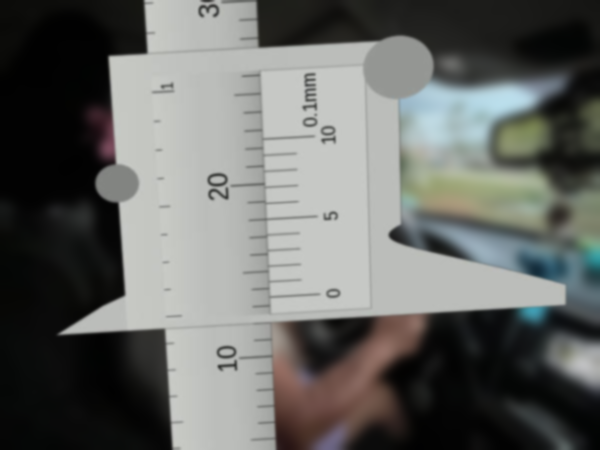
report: 13.5 (mm)
